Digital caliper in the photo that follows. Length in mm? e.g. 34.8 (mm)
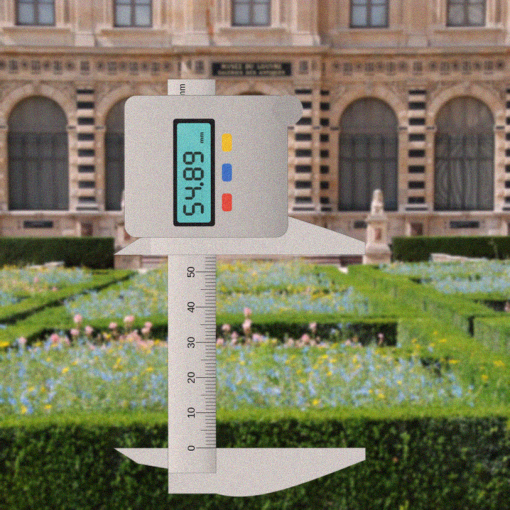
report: 54.89 (mm)
